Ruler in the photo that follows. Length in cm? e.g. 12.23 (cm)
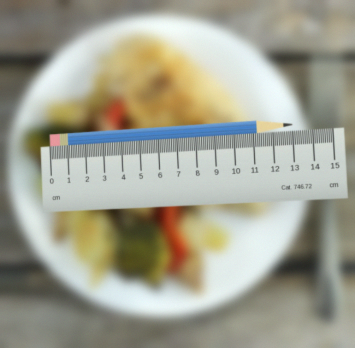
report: 13 (cm)
